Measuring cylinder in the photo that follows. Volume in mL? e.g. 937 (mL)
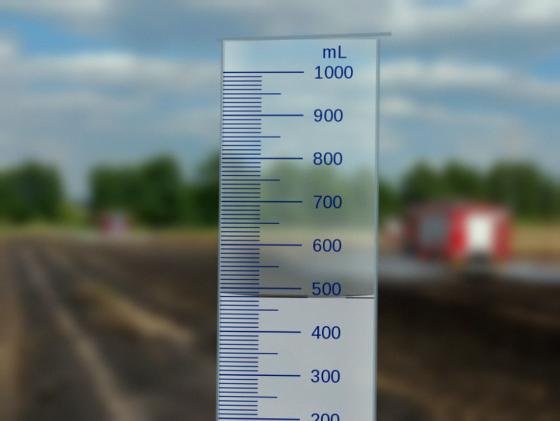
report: 480 (mL)
